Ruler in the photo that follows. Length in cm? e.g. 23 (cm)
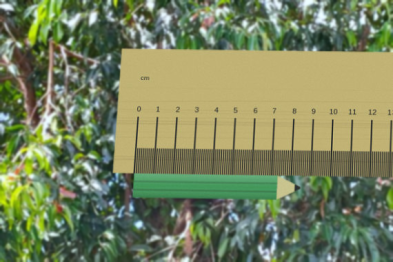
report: 8.5 (cm)
